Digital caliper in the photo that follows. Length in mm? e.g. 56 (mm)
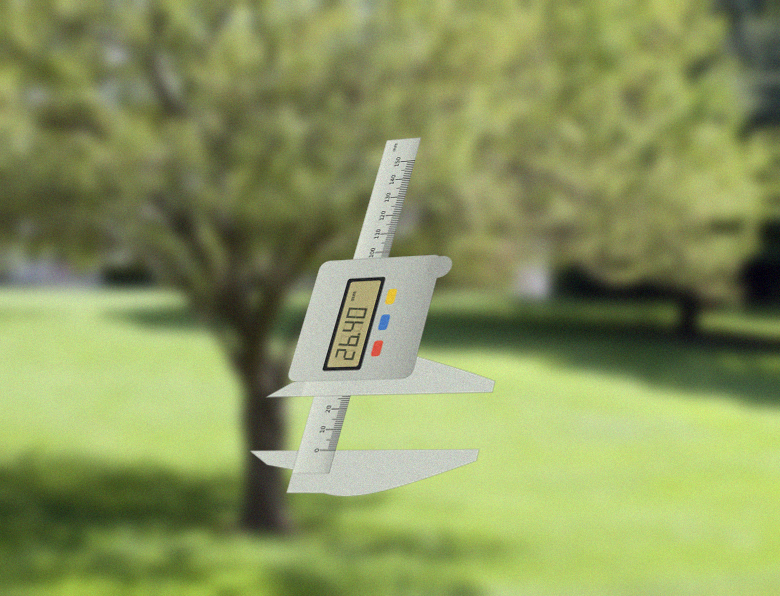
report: 26.40 (mm)
